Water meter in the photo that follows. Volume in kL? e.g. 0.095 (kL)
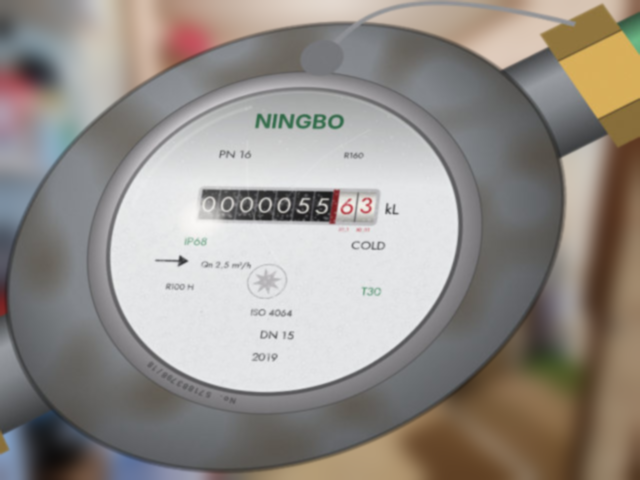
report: 55.63 (kL)
